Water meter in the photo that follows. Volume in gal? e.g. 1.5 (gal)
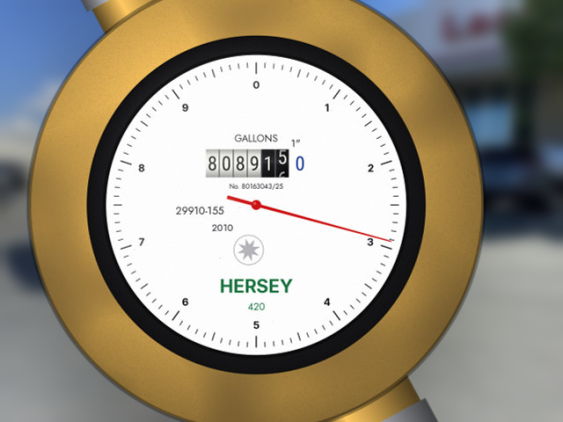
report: 8089152.9 (gal)
